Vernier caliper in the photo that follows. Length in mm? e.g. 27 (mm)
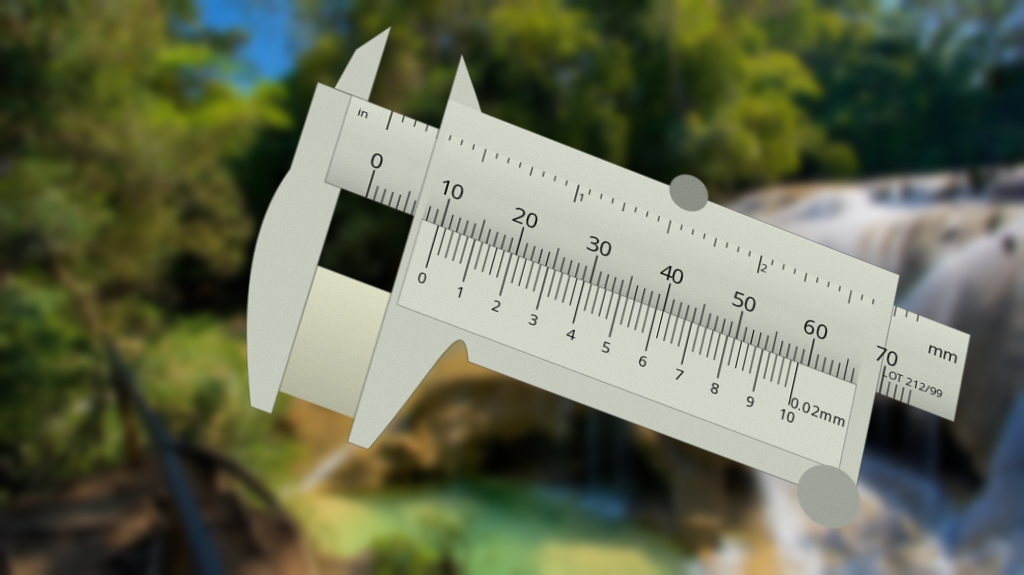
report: 9.6 (mm)
